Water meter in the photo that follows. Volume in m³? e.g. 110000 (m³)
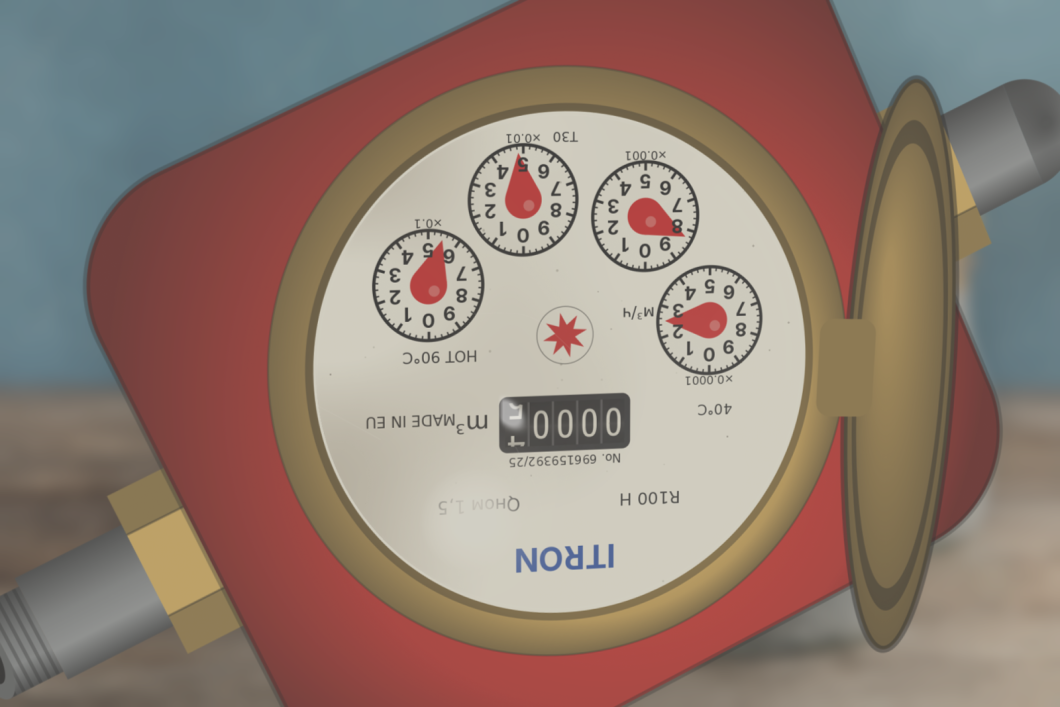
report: 4.5482 (m³)
